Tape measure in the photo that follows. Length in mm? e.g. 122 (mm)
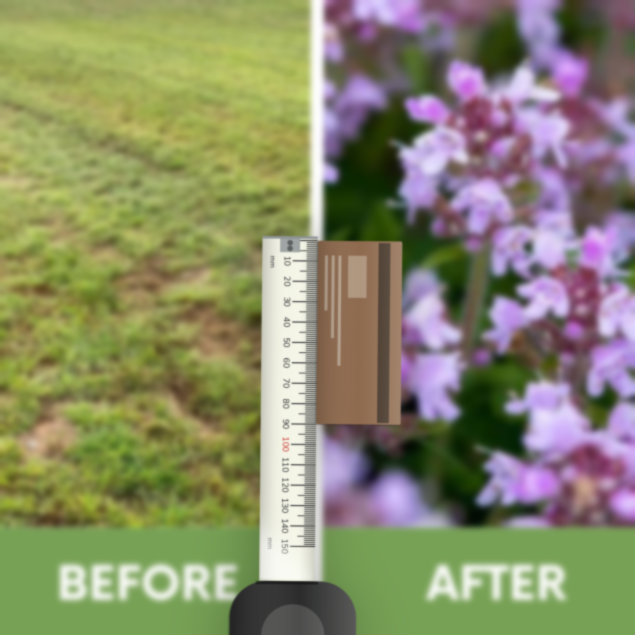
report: 90 (mm)
